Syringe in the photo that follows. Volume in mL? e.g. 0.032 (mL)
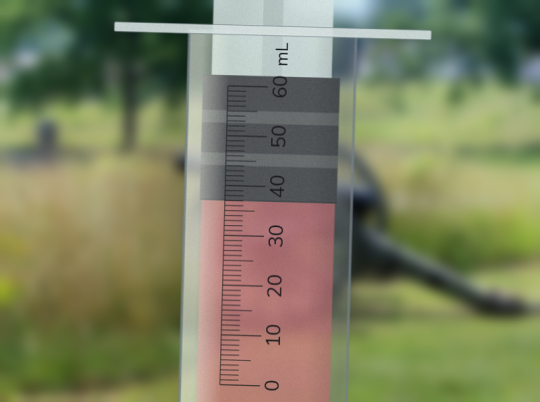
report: 37 (mL)
